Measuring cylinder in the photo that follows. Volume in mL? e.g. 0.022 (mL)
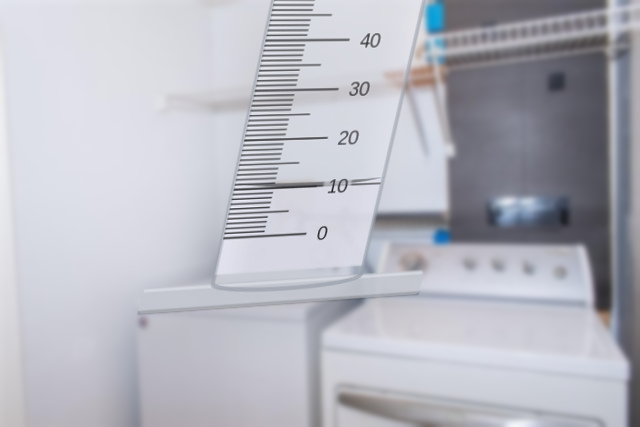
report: 10 (mL)
